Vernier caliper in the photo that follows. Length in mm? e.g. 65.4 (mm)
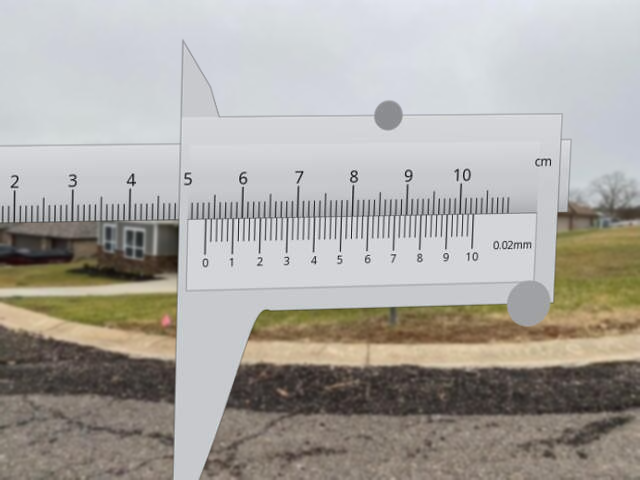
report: 53.5 (mm)
